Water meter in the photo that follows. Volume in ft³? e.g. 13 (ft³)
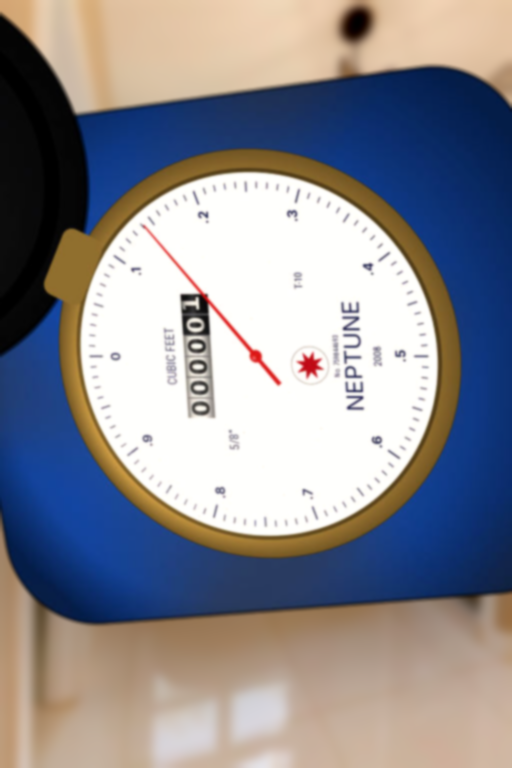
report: 1.14 (ft³)
